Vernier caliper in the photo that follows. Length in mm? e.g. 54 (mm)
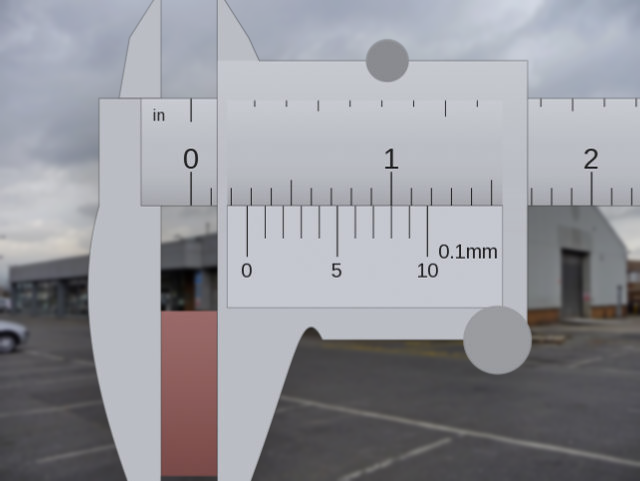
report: 2.8 (mm)
